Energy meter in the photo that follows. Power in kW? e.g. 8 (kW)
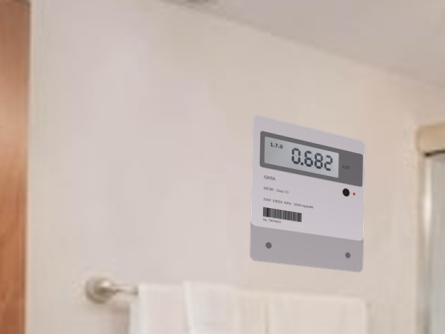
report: 0.682 (kW)
